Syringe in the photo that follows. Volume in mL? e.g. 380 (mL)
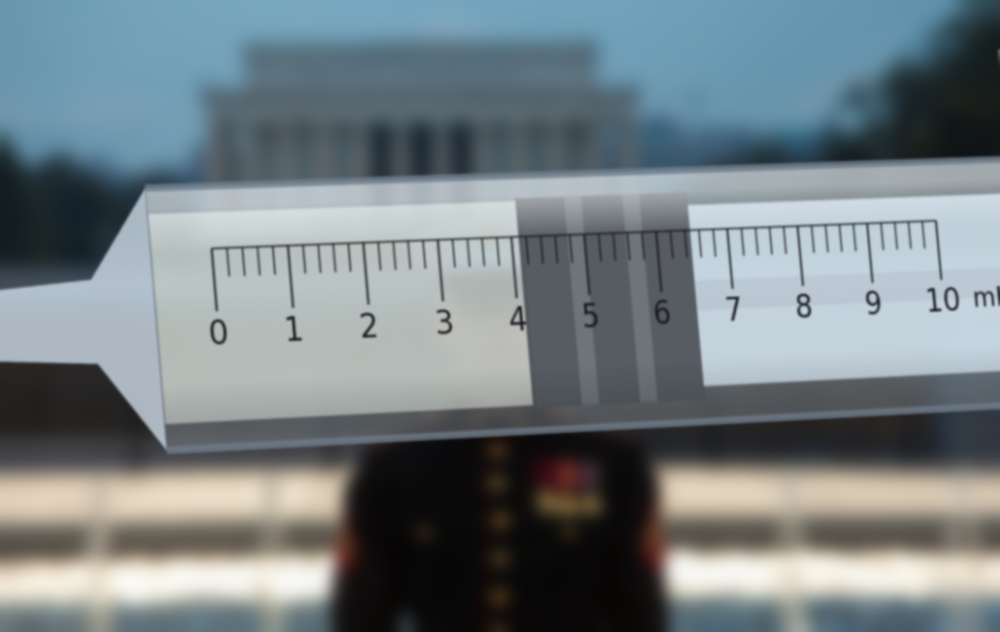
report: 4.1 (mL)
